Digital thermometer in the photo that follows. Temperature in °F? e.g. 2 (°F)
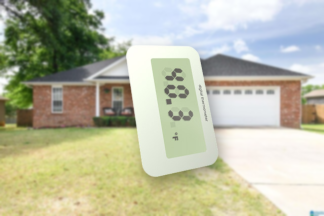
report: 40.3 (°F)
